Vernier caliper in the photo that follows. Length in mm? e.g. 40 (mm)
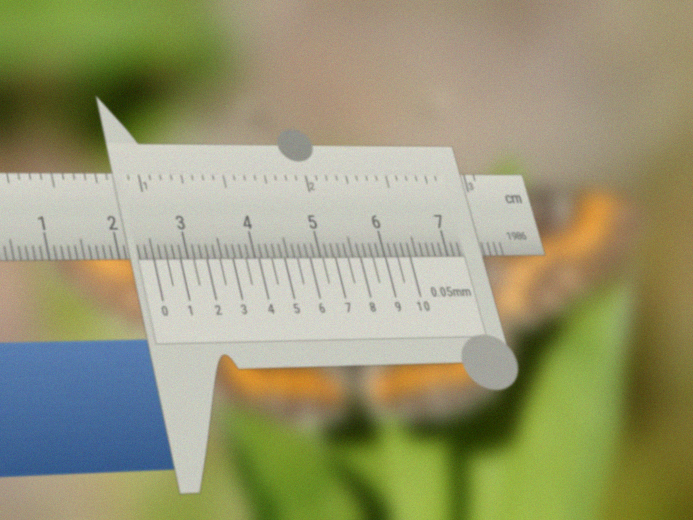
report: 25.0 (mm)
